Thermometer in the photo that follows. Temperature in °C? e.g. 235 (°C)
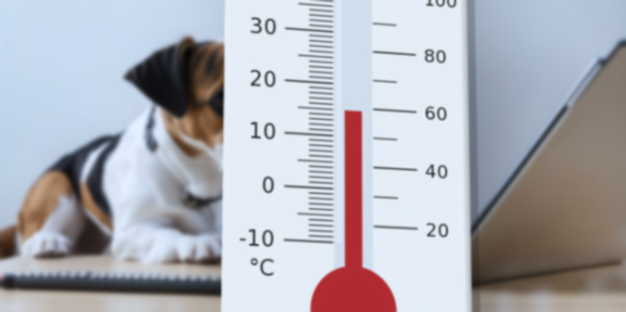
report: 15 (°C)
